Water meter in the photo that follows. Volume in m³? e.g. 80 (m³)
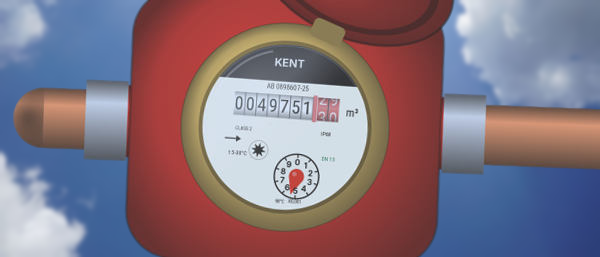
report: 49751.295 (m³)
